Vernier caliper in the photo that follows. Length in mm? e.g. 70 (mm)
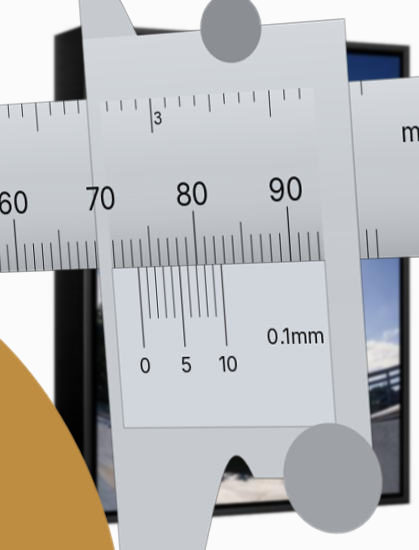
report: 73.6 (mm)
